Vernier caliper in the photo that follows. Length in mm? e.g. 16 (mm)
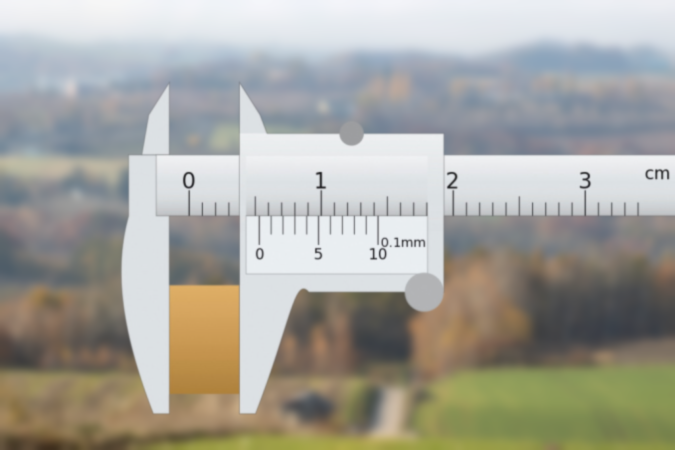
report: 5.3 (mm)
